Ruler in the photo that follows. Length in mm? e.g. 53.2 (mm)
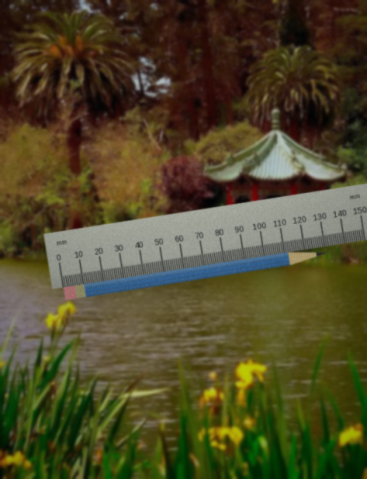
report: 130 (mm)
